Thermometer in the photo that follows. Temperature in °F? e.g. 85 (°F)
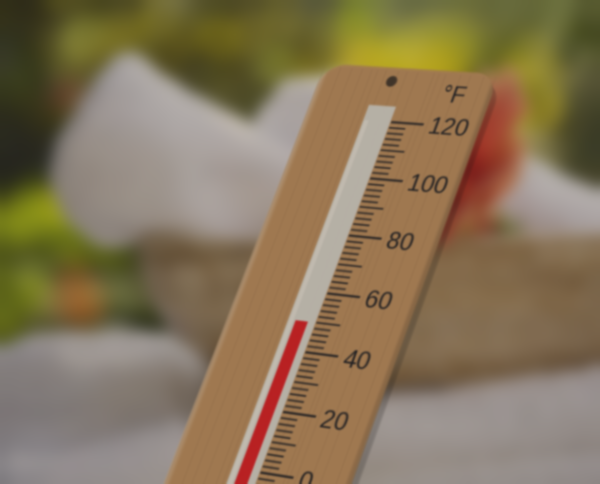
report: 50 (°F)
